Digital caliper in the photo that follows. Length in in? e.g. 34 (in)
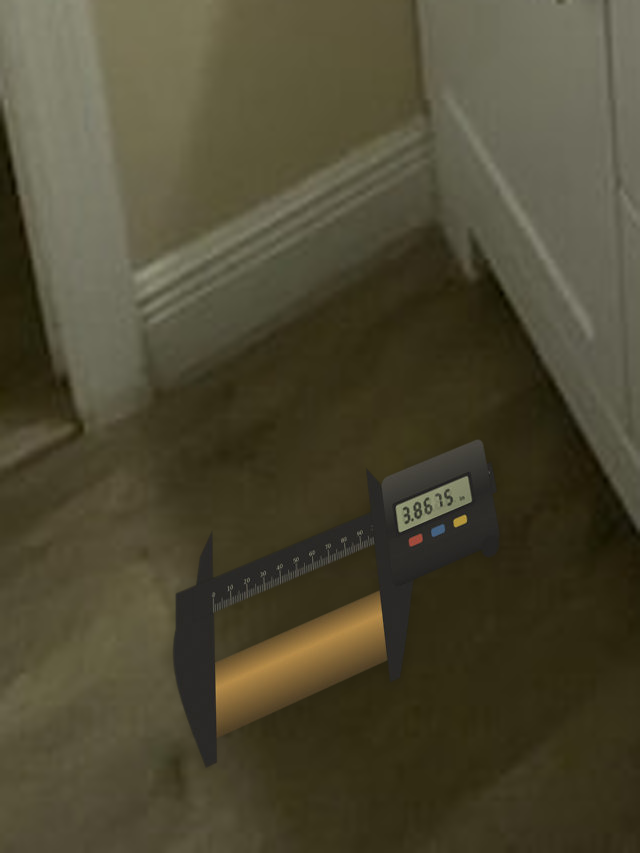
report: 3.8675 (in)
